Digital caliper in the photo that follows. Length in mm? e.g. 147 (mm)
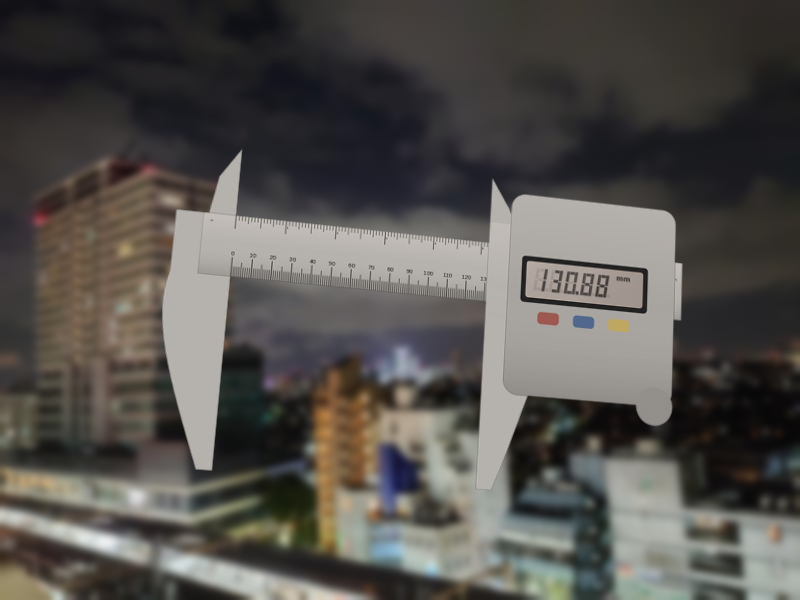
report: 130.88 (mm)
